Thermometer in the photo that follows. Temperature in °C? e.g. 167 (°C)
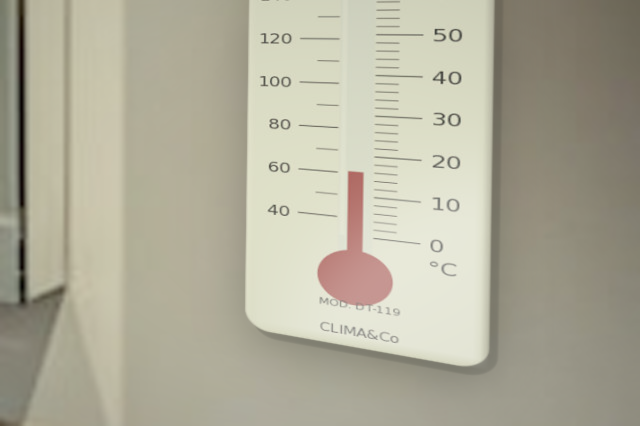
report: 16 (°C)
